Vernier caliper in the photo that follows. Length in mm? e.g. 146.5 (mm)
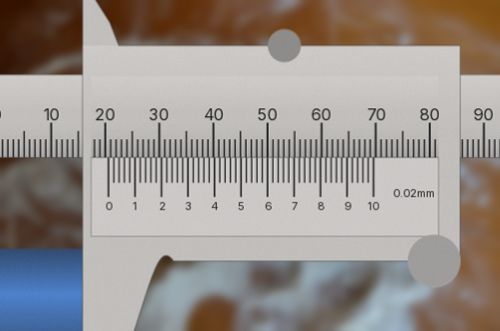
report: 20.6 (mm)
